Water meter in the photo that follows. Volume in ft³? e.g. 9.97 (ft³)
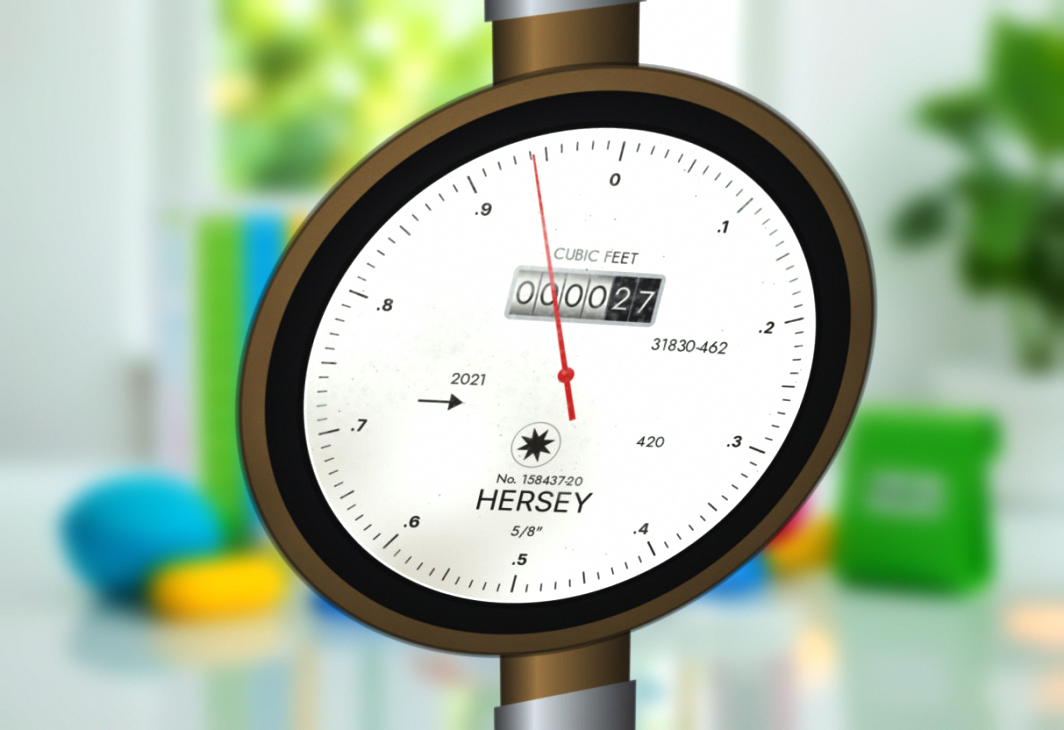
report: 26.94 (ft³)
